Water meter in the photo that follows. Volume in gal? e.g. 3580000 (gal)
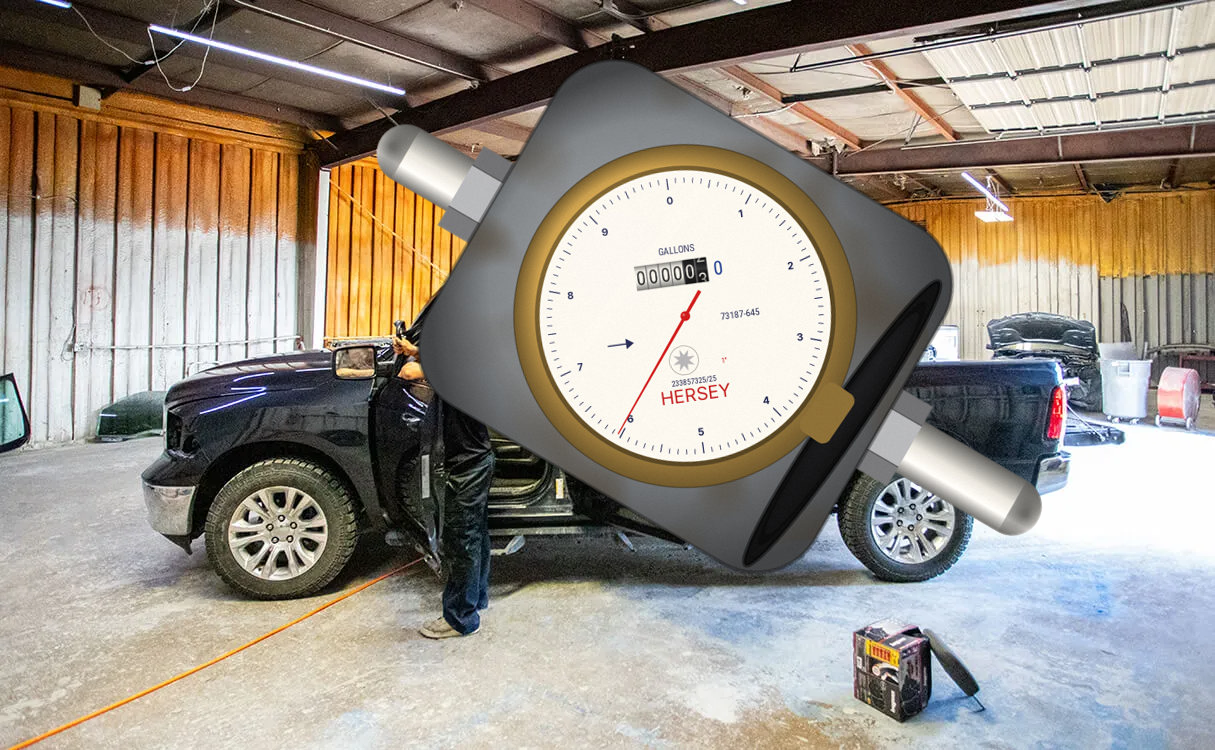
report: 26.0 (gal)
